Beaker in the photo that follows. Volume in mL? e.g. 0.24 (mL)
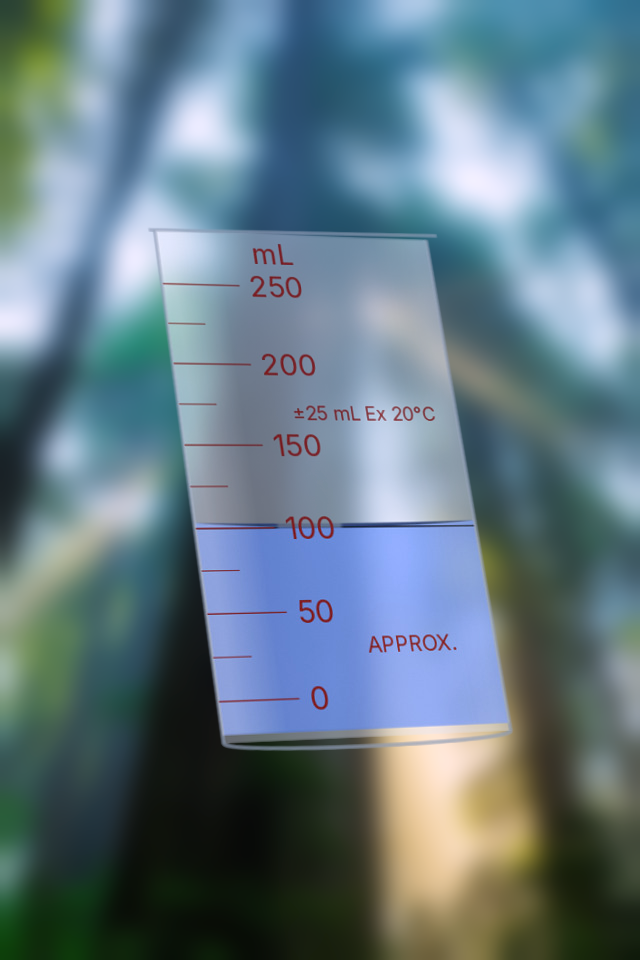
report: 100 (mL)
